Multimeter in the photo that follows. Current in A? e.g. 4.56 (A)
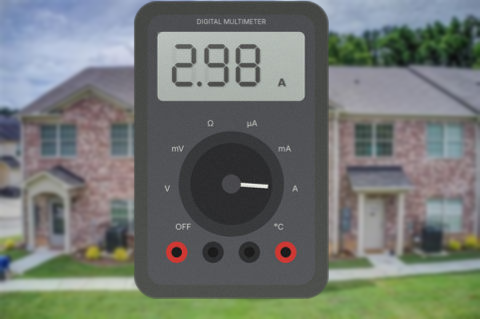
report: 2.98 (A)
